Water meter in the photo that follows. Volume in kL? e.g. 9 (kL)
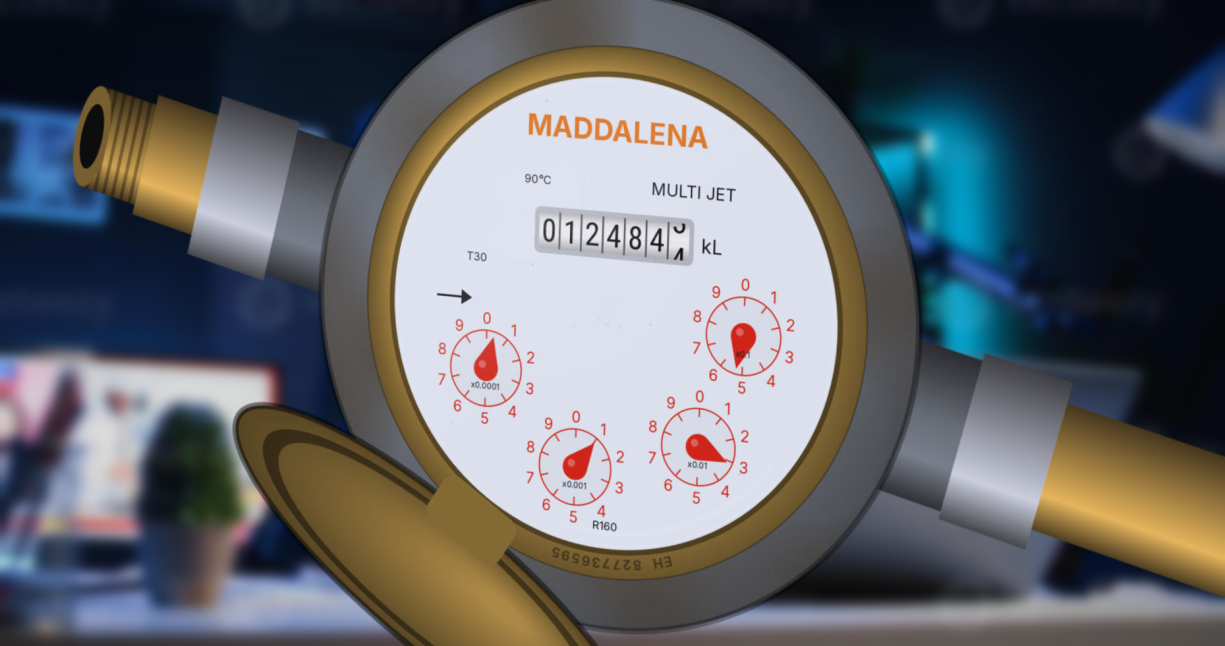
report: 124843.5310 (kL)
